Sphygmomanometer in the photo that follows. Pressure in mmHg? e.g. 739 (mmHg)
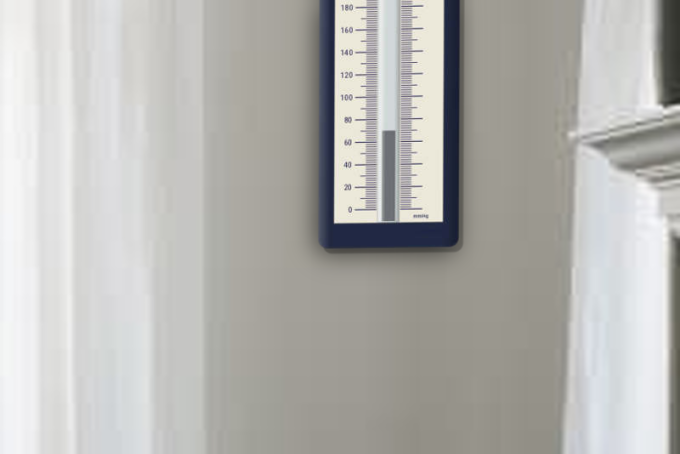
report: 70 (mmHg)
